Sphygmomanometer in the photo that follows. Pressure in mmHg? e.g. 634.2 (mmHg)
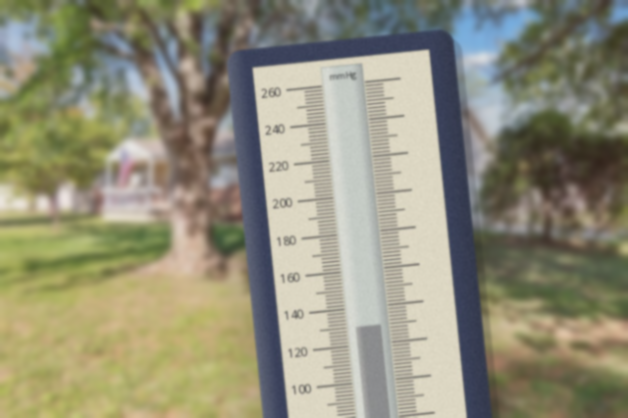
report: 130 (mmHg)
